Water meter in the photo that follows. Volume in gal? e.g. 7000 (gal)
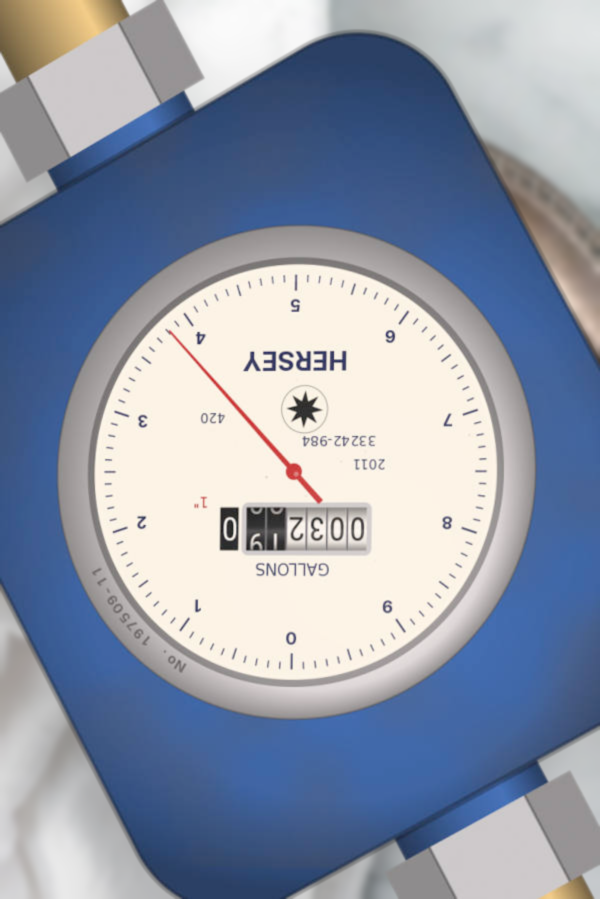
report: 32193.8 (gal)
